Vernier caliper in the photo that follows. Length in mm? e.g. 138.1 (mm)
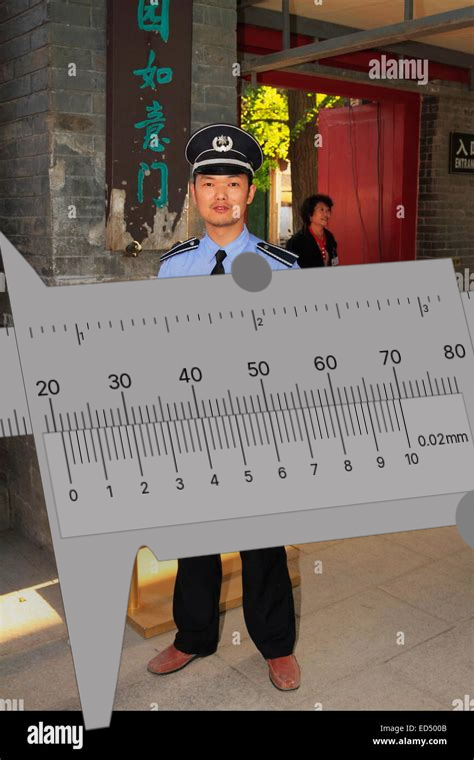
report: 20.8 (mm)
